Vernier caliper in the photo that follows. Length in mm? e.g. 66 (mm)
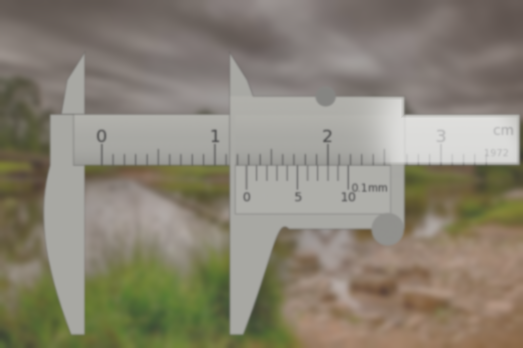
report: 12.8 (mm)
